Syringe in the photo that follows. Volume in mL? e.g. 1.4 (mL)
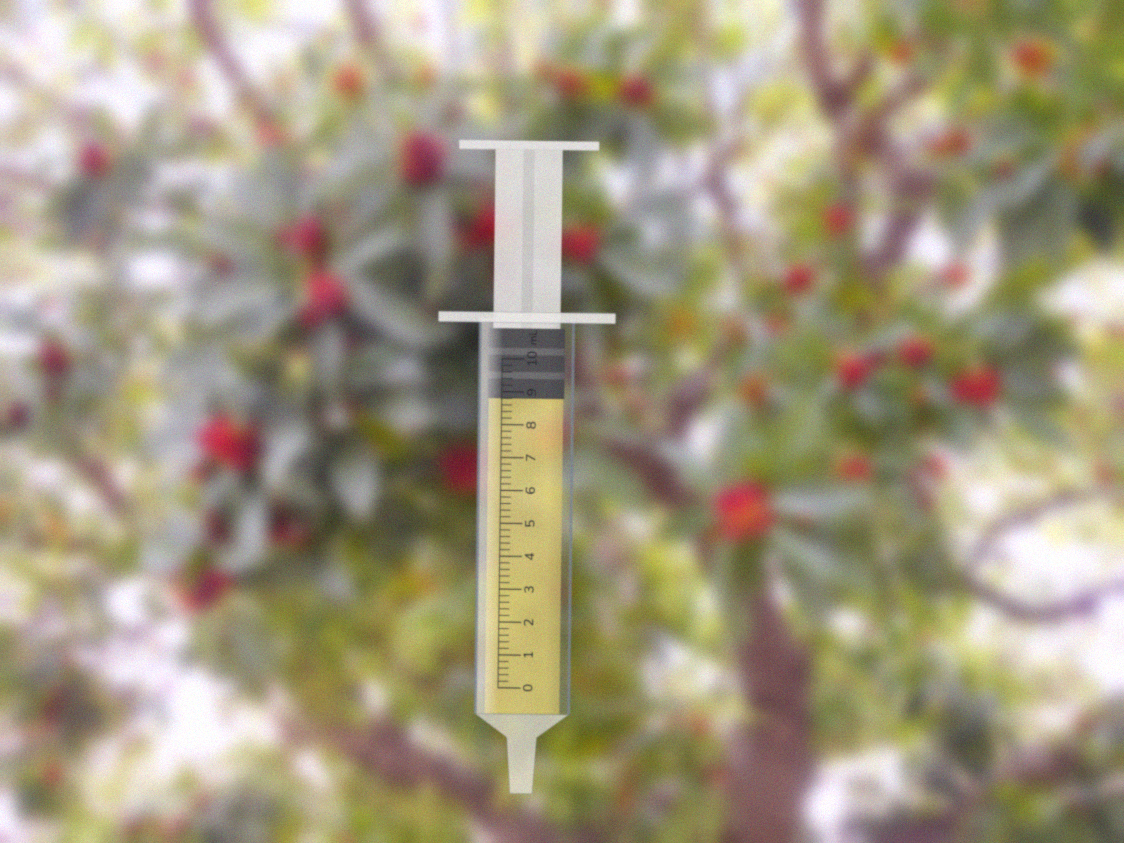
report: 8.8 (mL)
